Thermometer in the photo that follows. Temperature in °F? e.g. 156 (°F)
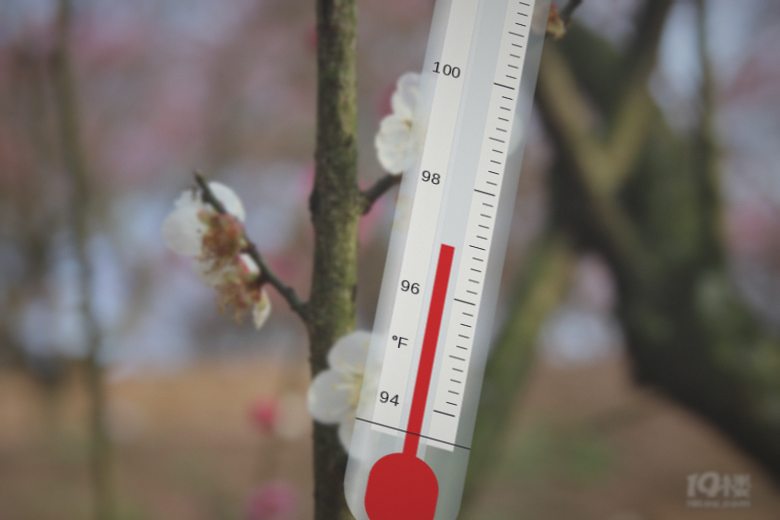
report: 96.9 (°F)
